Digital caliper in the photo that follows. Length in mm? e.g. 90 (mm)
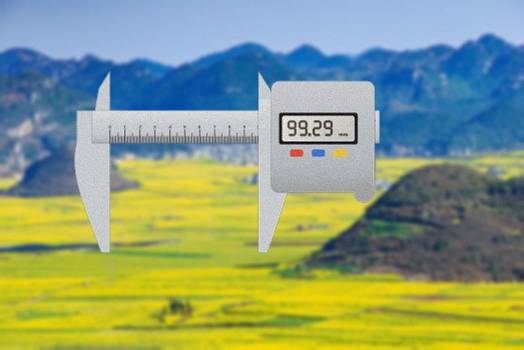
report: 99.29 (mm)
